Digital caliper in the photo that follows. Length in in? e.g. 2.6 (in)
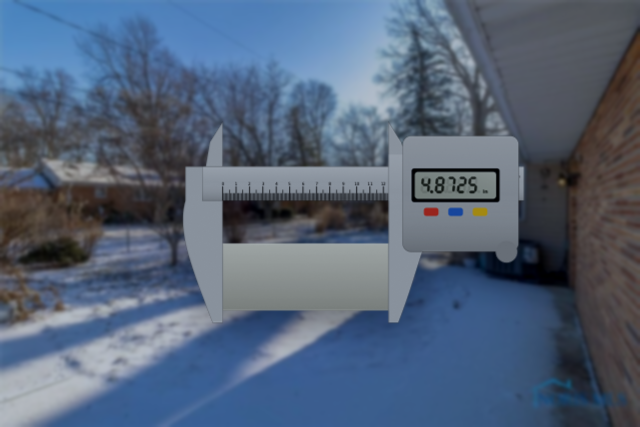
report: 4.8725 (in)
